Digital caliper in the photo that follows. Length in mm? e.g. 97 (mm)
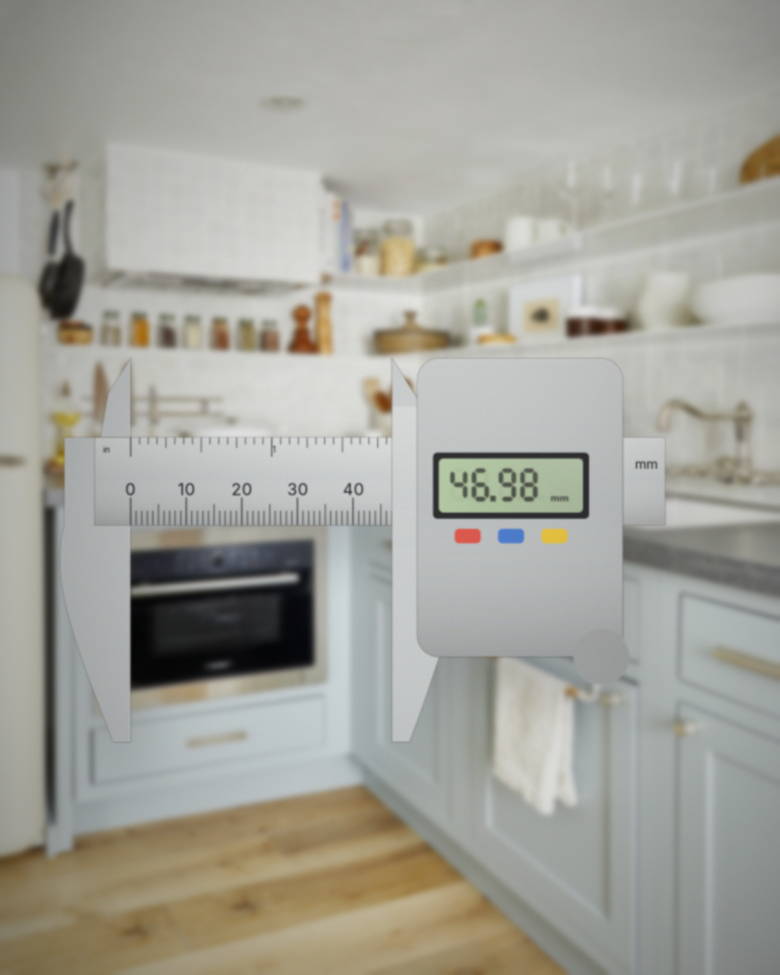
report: 46.98 (mm)
